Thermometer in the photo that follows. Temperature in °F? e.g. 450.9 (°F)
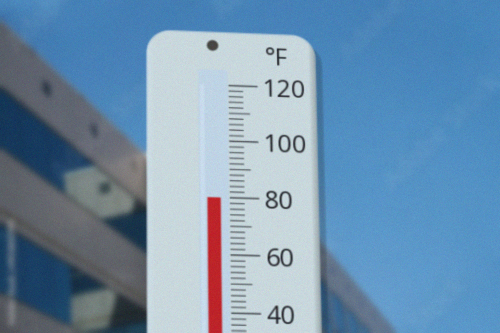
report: 80 (°F)
